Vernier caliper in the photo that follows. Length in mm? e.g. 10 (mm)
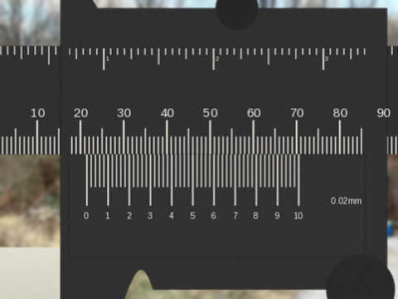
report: 21.5 (mm)
